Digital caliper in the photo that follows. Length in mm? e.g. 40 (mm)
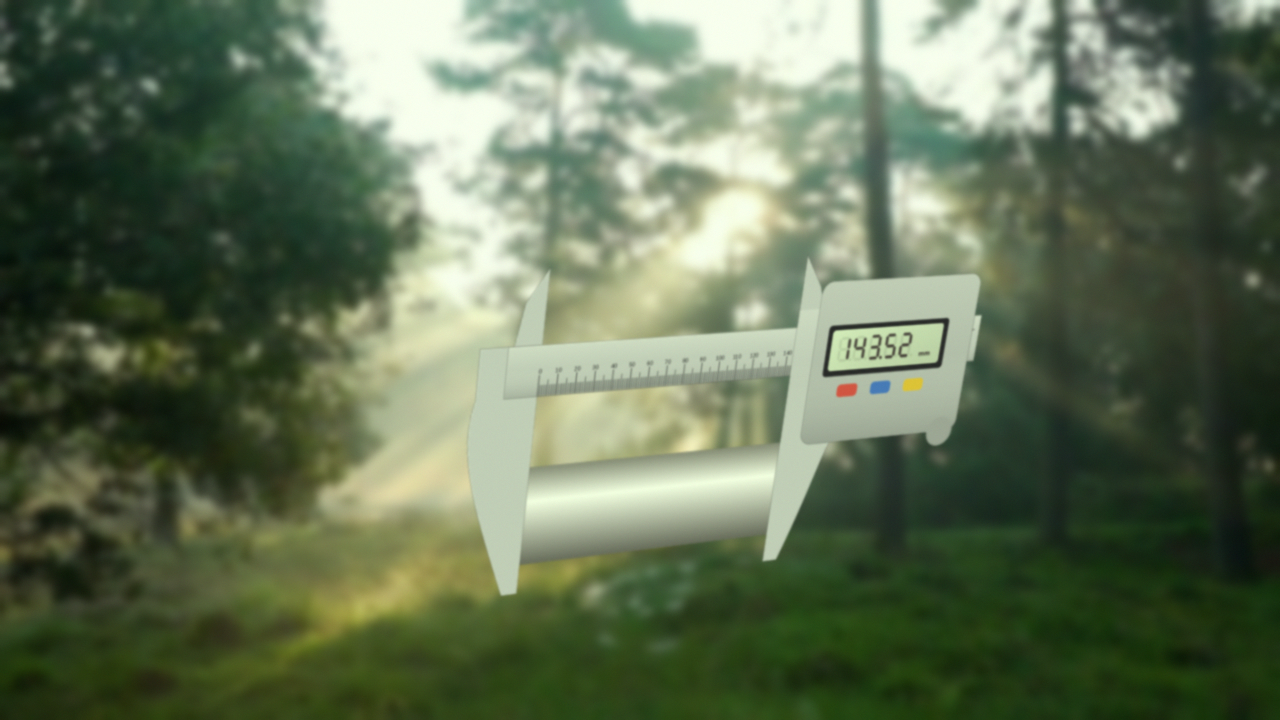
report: 143.52 (mm)
